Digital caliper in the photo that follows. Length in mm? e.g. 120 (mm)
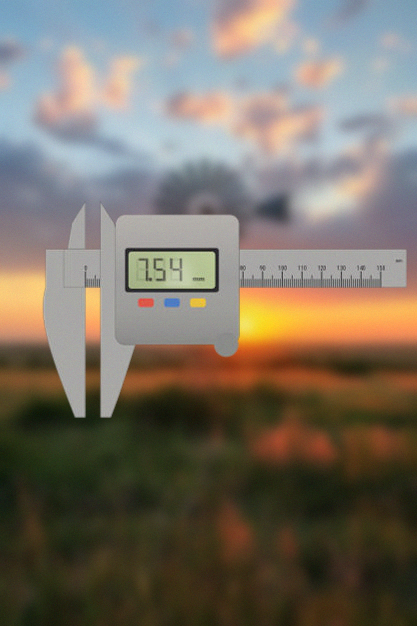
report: 7.54 (mm)
